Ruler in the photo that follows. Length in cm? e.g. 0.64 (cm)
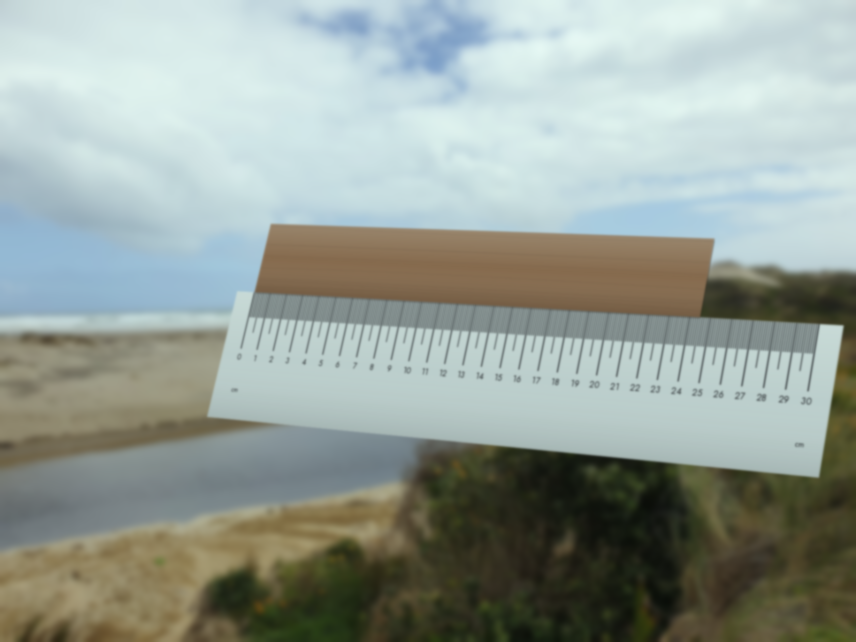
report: 24.5 (cm)
